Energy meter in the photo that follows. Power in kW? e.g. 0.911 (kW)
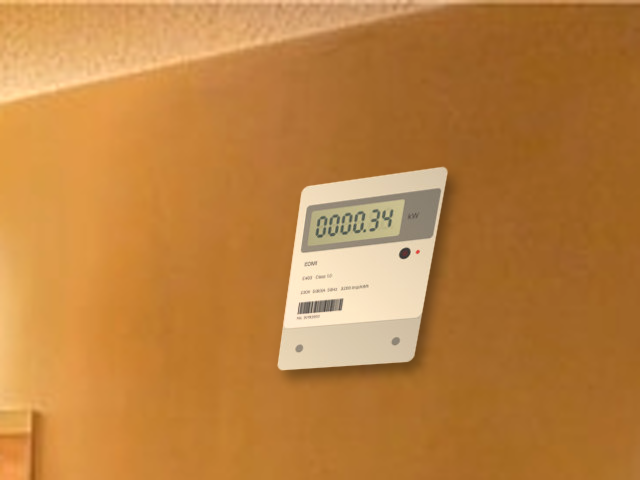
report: 0.34 (kW)
